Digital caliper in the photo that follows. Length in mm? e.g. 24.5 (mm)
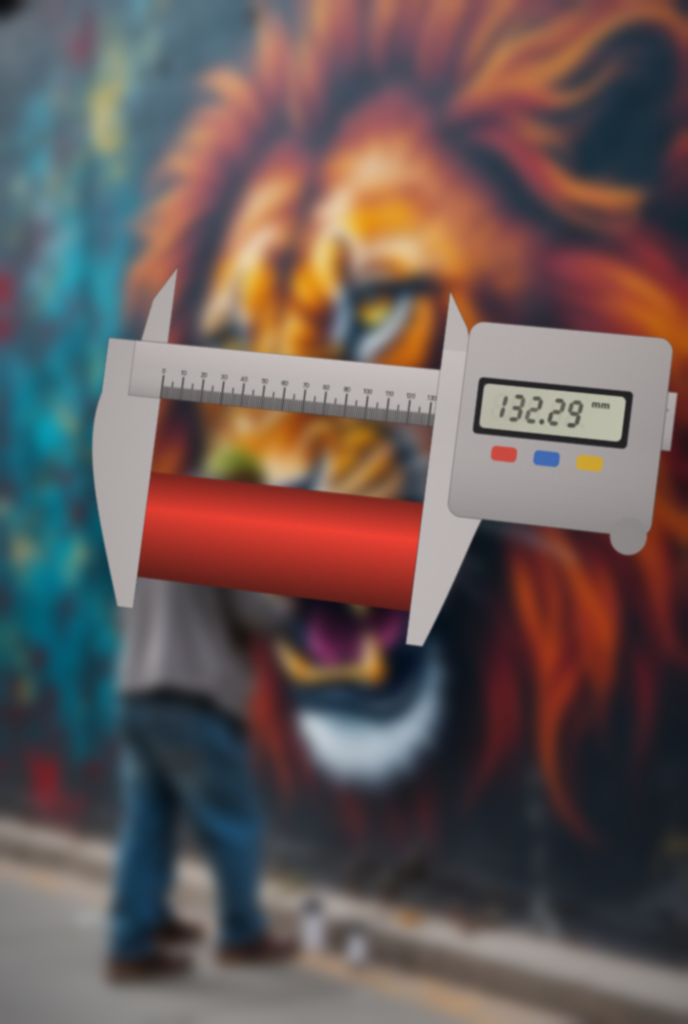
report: 132.29 (mm)
